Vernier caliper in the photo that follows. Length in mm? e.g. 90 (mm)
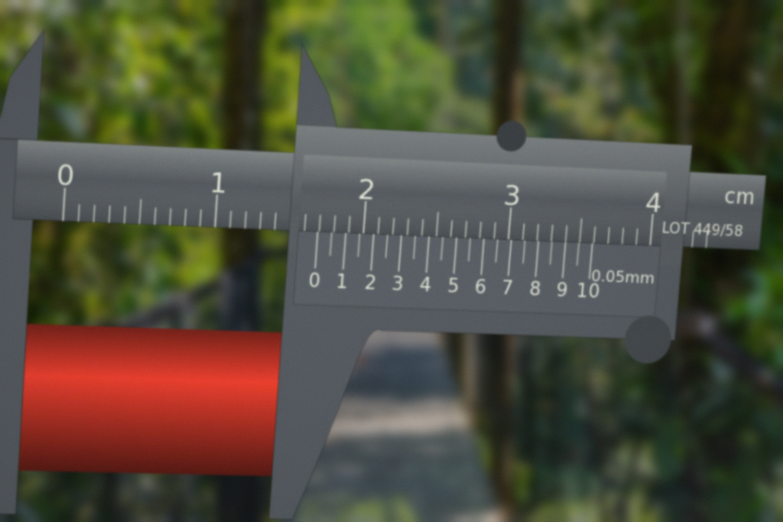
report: 16.9 (mm)
